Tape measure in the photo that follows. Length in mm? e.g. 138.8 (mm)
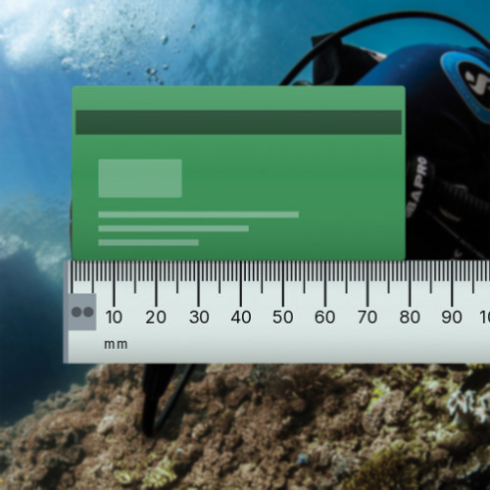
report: 79 (mm)
